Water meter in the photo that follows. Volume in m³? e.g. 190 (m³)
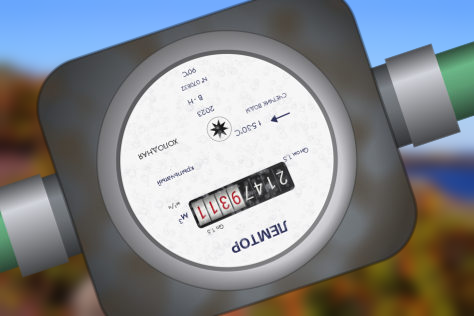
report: 2147.9311 (m³)
